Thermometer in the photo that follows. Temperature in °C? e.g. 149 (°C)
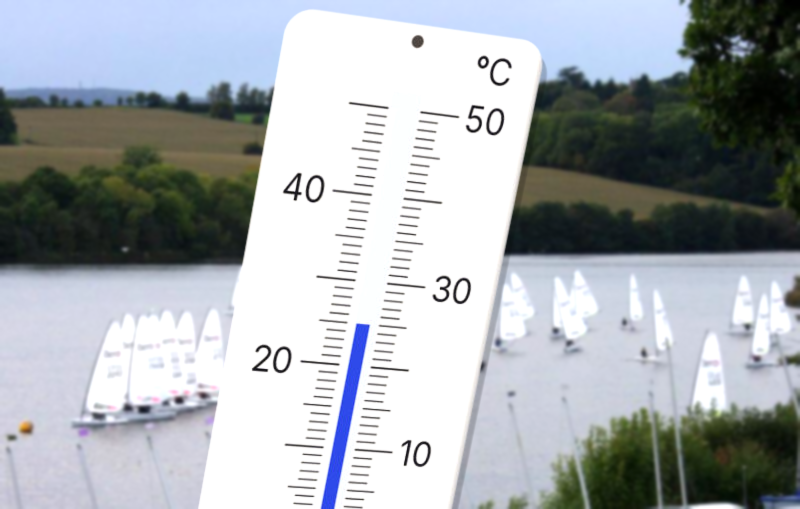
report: 25 (°C)
